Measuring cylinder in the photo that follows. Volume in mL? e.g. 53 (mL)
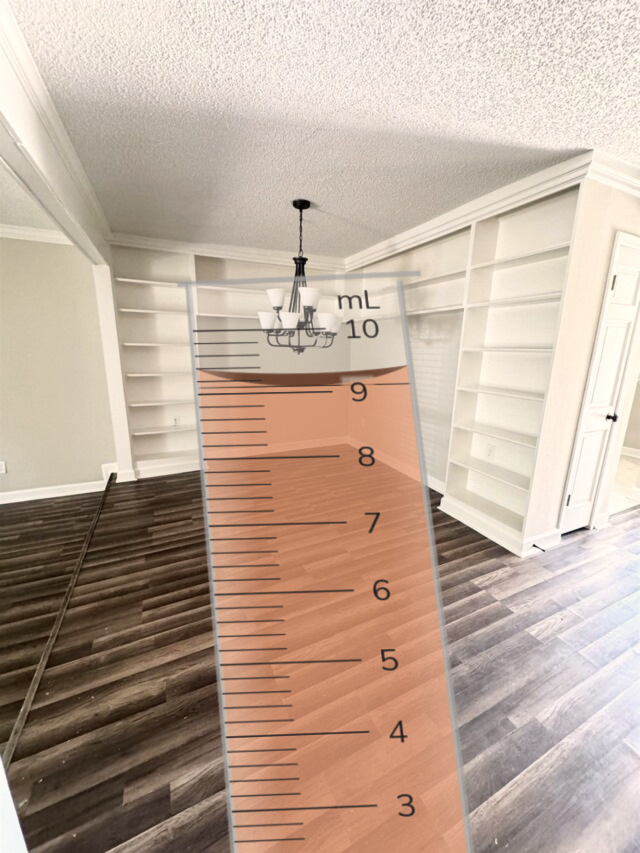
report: 9.1 (mL)
